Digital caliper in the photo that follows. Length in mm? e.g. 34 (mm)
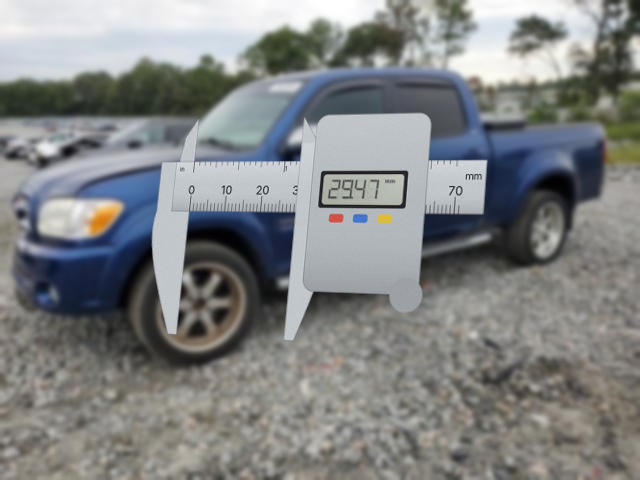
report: 29.47 (mm)
